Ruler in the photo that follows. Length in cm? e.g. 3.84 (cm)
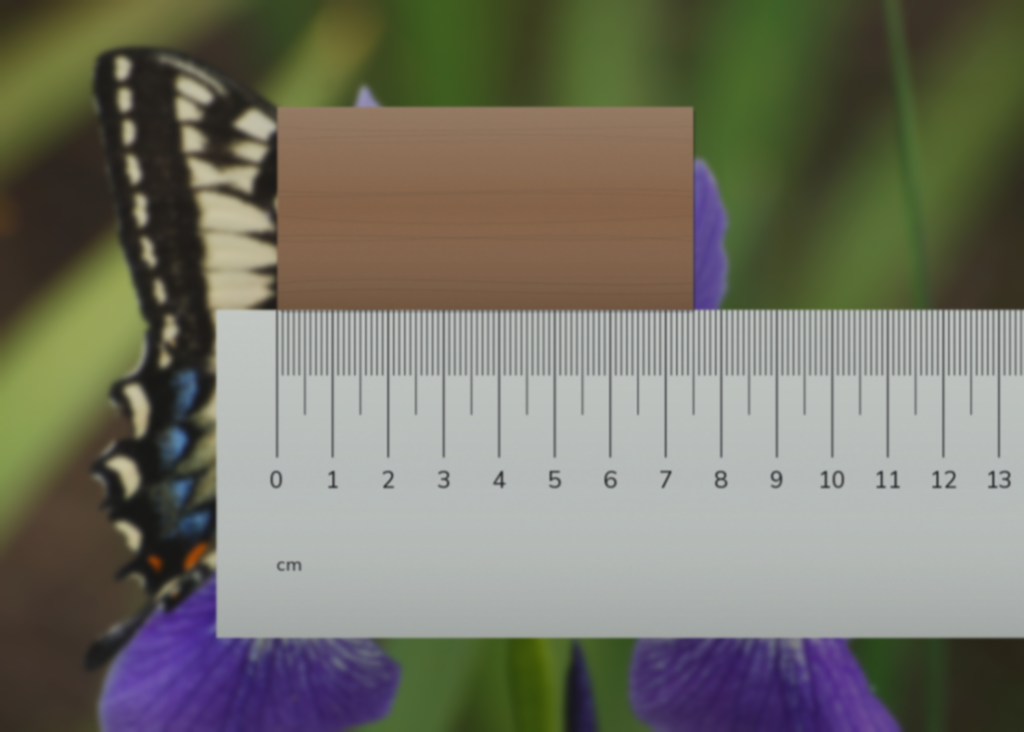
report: 7.5 (cm)
